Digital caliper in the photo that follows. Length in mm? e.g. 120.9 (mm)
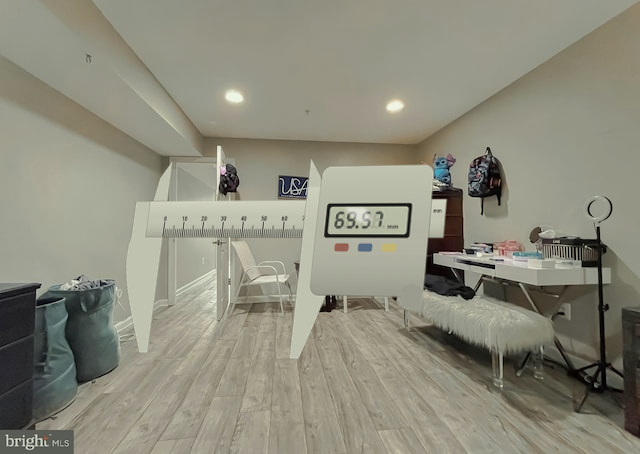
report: 69.57 (mm)
